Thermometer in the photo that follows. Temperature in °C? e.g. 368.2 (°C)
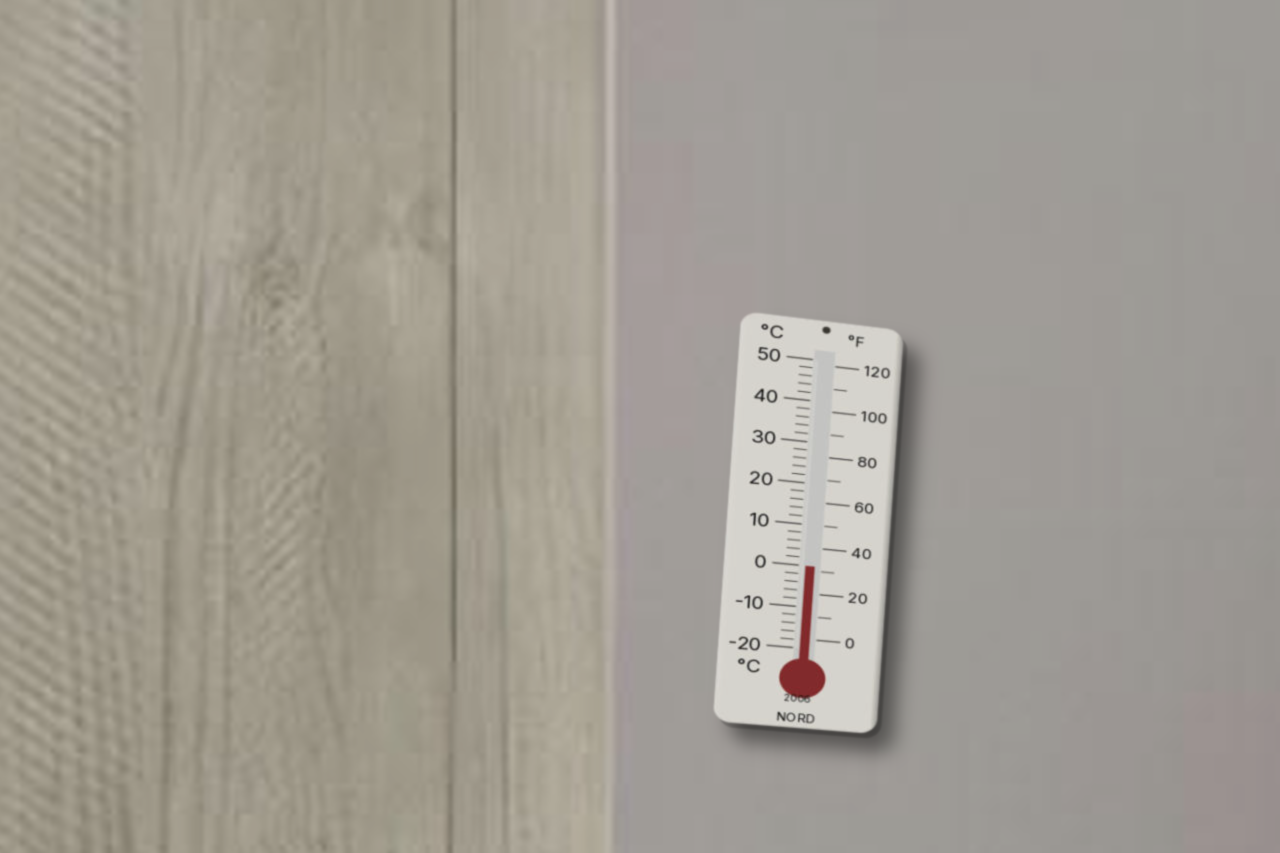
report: 0 (°C)
